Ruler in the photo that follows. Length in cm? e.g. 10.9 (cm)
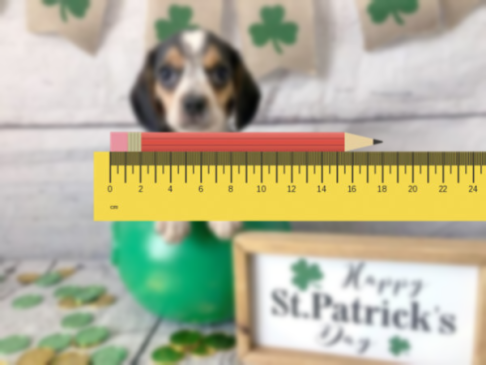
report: 18 (cm)
